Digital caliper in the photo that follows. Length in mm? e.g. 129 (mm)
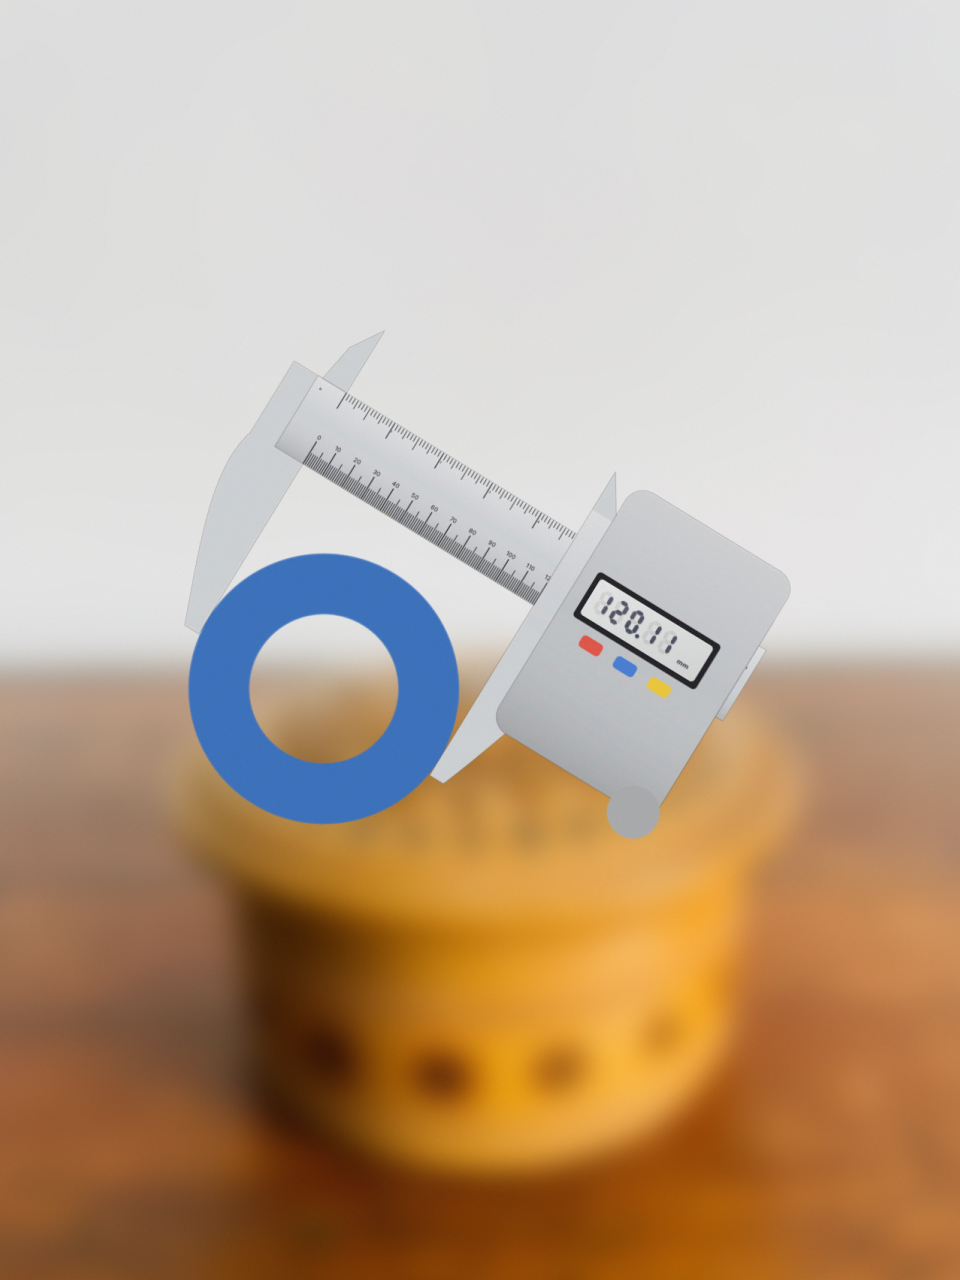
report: 120.11 (mm)
